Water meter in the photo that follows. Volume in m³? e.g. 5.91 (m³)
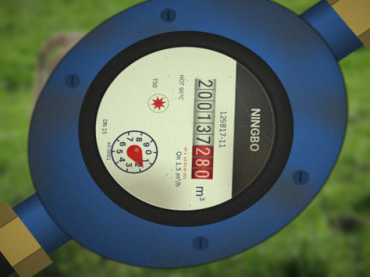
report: 200137.2801 (m³)
